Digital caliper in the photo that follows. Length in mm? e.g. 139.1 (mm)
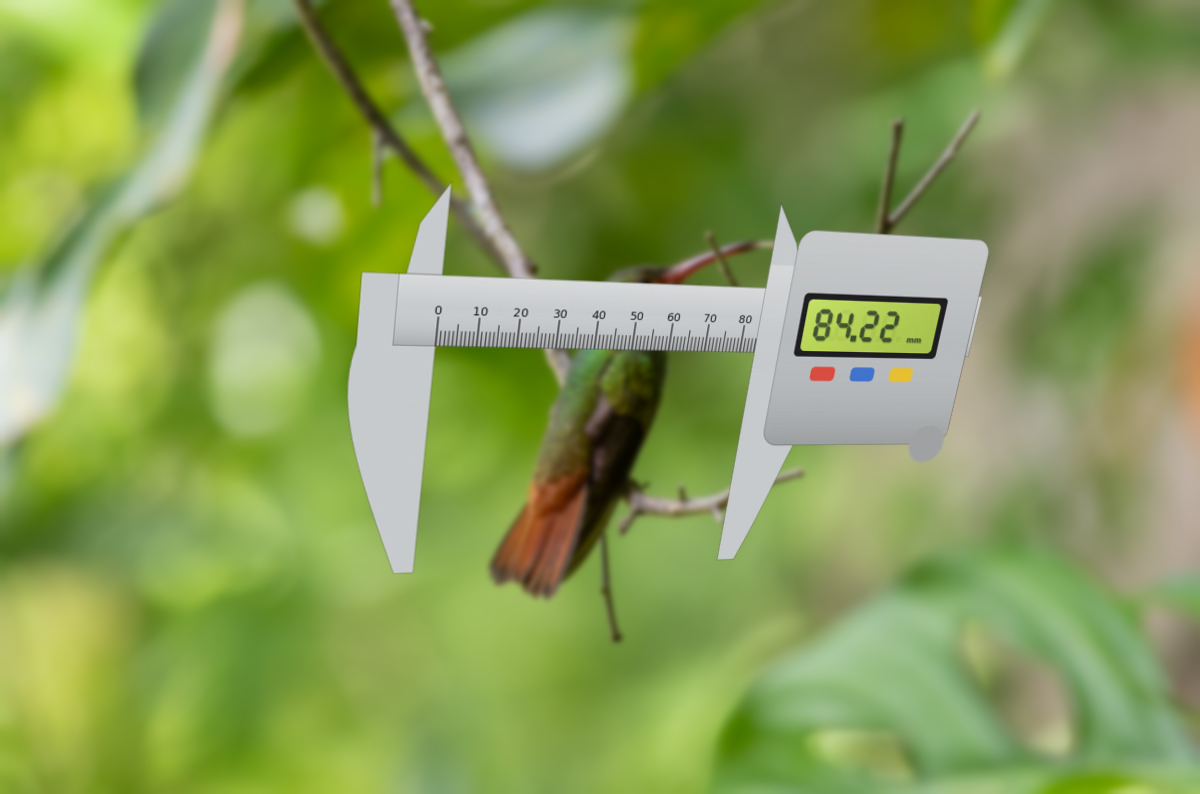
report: 84.22 (mm)
